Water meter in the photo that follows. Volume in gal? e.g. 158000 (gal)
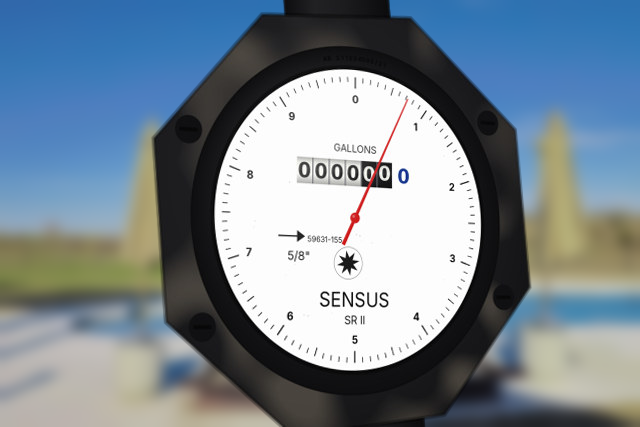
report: 0.7 (gal)
